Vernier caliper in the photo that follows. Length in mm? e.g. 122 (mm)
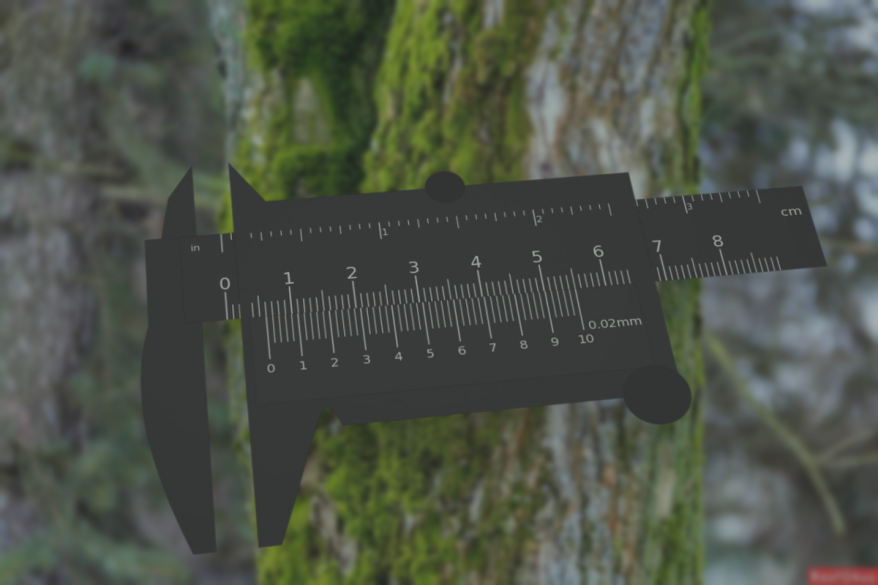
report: 6.0 (mm)
